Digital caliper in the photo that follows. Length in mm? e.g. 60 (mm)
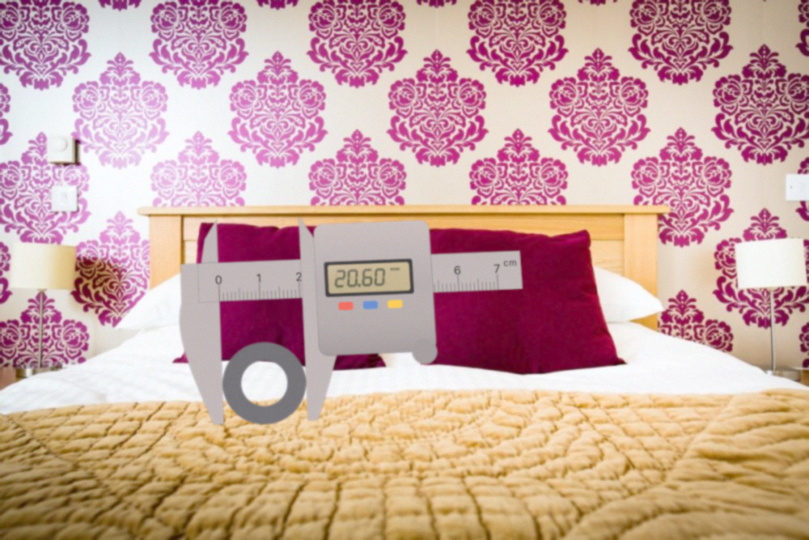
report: 20.60 (mm)
